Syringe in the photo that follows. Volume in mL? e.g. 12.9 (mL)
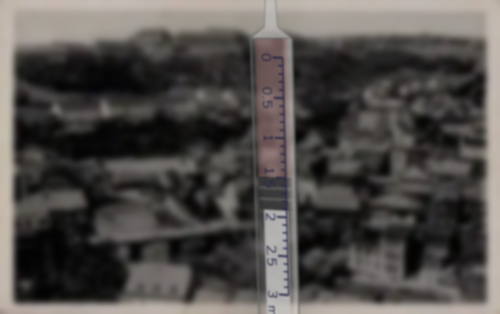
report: 1.5 (mL)
